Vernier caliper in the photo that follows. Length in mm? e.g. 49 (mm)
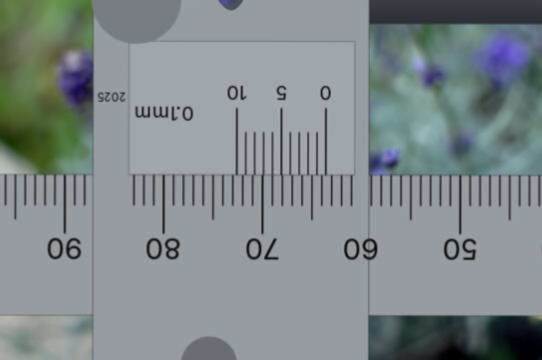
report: 63.6 (mm)
